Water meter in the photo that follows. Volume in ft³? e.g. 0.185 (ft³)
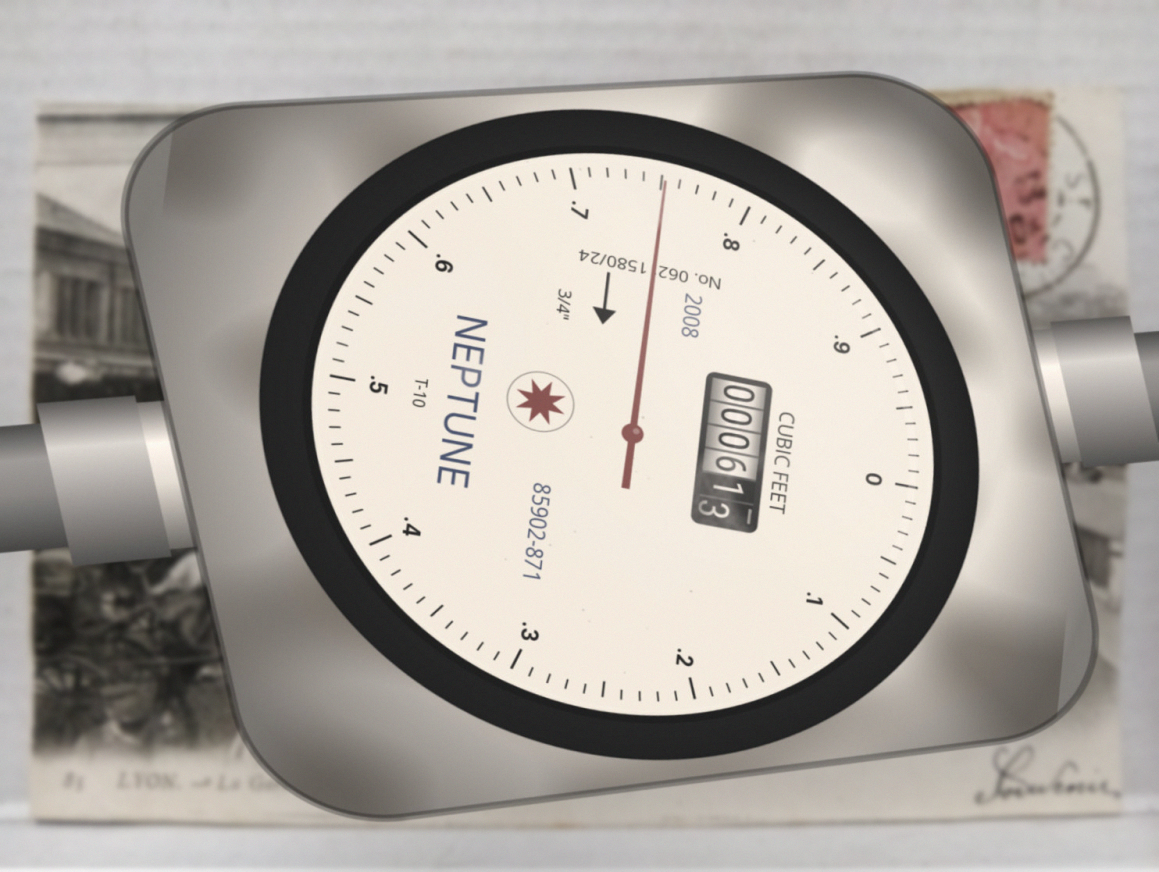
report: 612.75 (ft³)
